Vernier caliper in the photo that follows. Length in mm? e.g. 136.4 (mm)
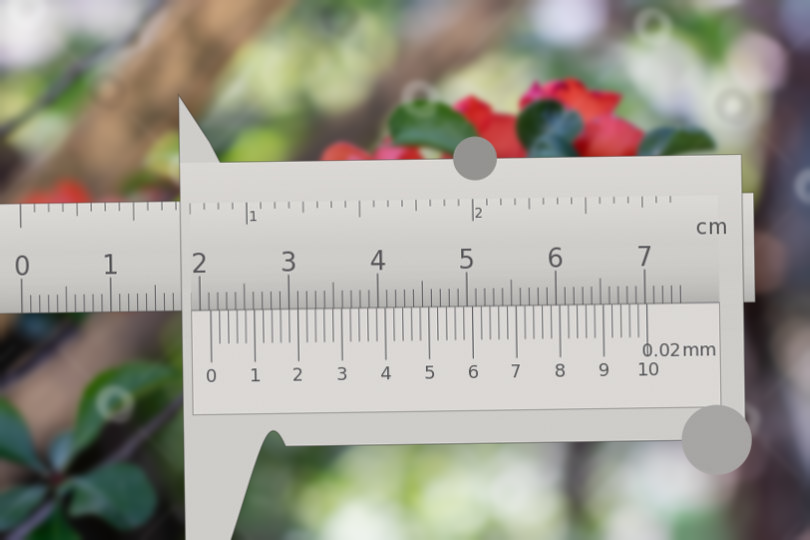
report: 21.2 (mm)
